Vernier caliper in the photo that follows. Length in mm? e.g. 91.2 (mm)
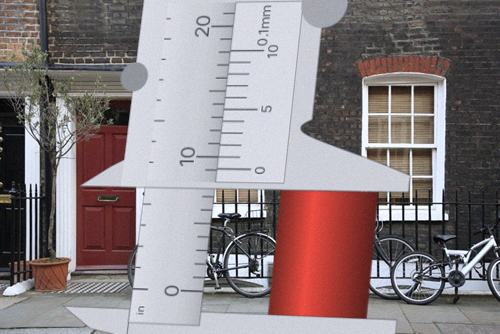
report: 9.1 (mm)
